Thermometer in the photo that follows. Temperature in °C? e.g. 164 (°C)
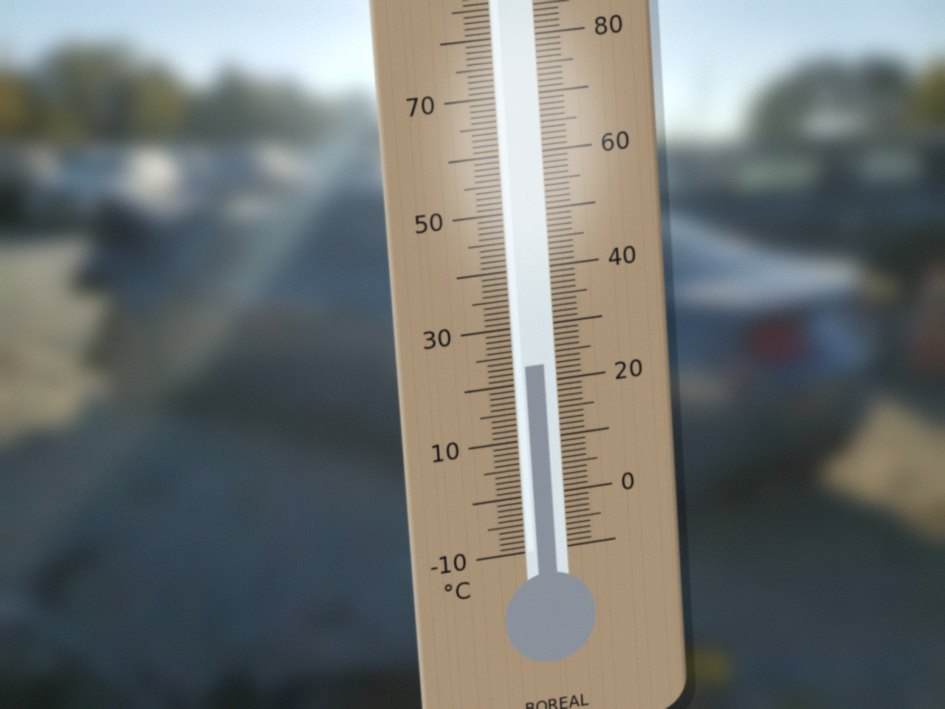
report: 23 (°C)
